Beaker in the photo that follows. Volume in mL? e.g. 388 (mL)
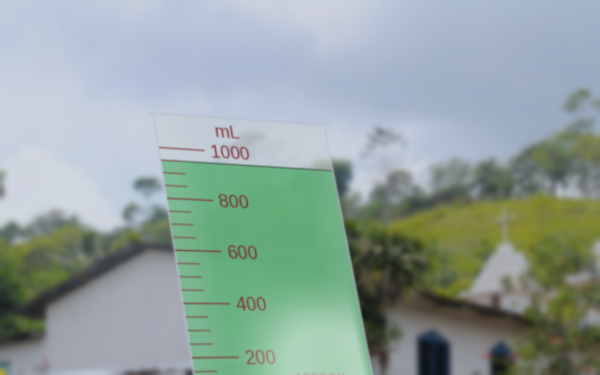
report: 950 (mL)
